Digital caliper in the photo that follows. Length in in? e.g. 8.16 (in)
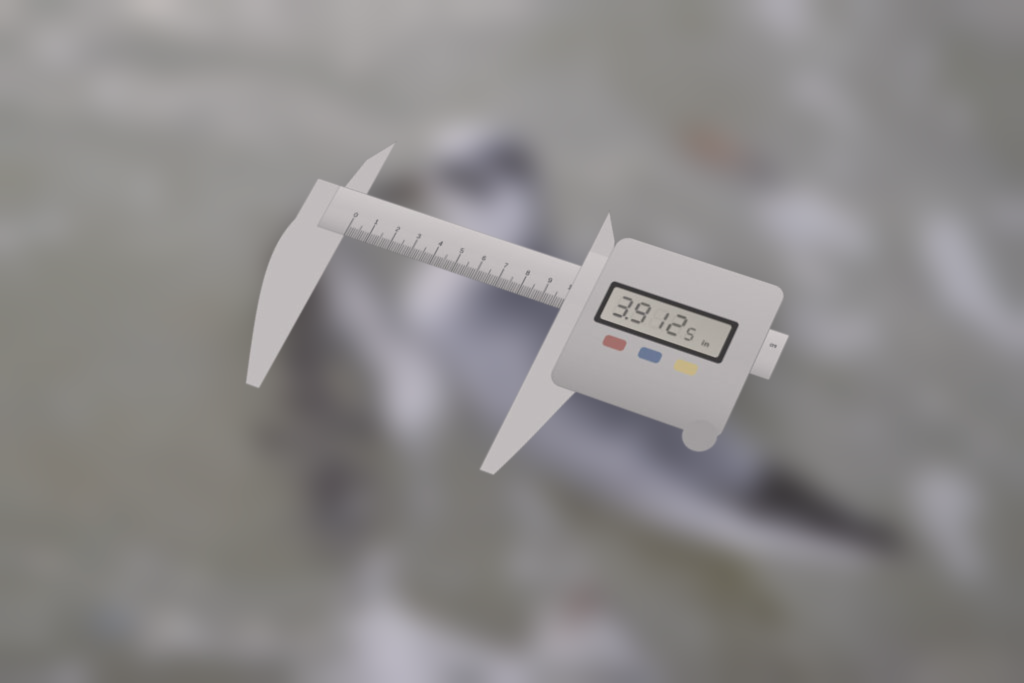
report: 3.9125 (in)
